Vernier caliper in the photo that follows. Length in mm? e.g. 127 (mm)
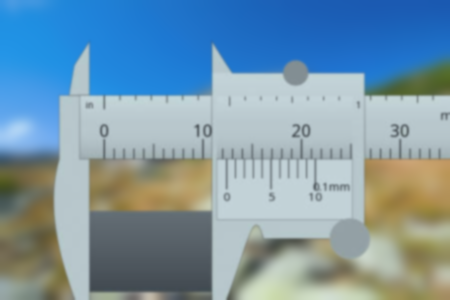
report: 12.4 (mm)
